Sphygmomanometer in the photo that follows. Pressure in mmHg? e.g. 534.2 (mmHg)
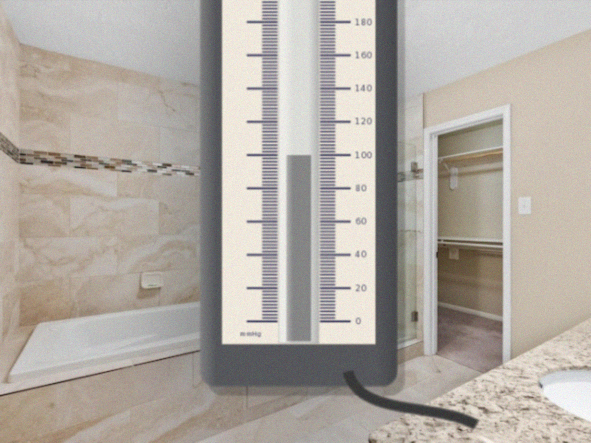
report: 100 (mmHg)
